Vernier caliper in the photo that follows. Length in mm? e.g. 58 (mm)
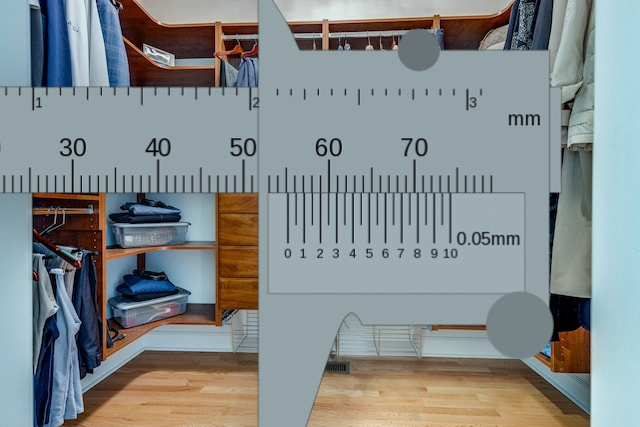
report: 55.2 (mm)
